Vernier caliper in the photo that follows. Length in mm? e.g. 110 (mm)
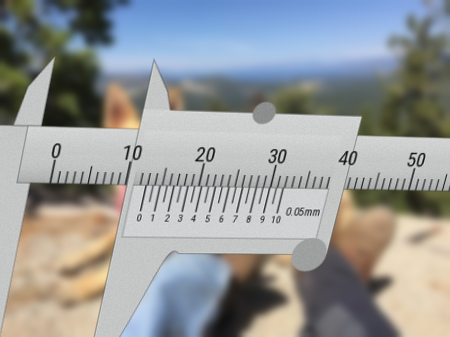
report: 12.8 (mm)
